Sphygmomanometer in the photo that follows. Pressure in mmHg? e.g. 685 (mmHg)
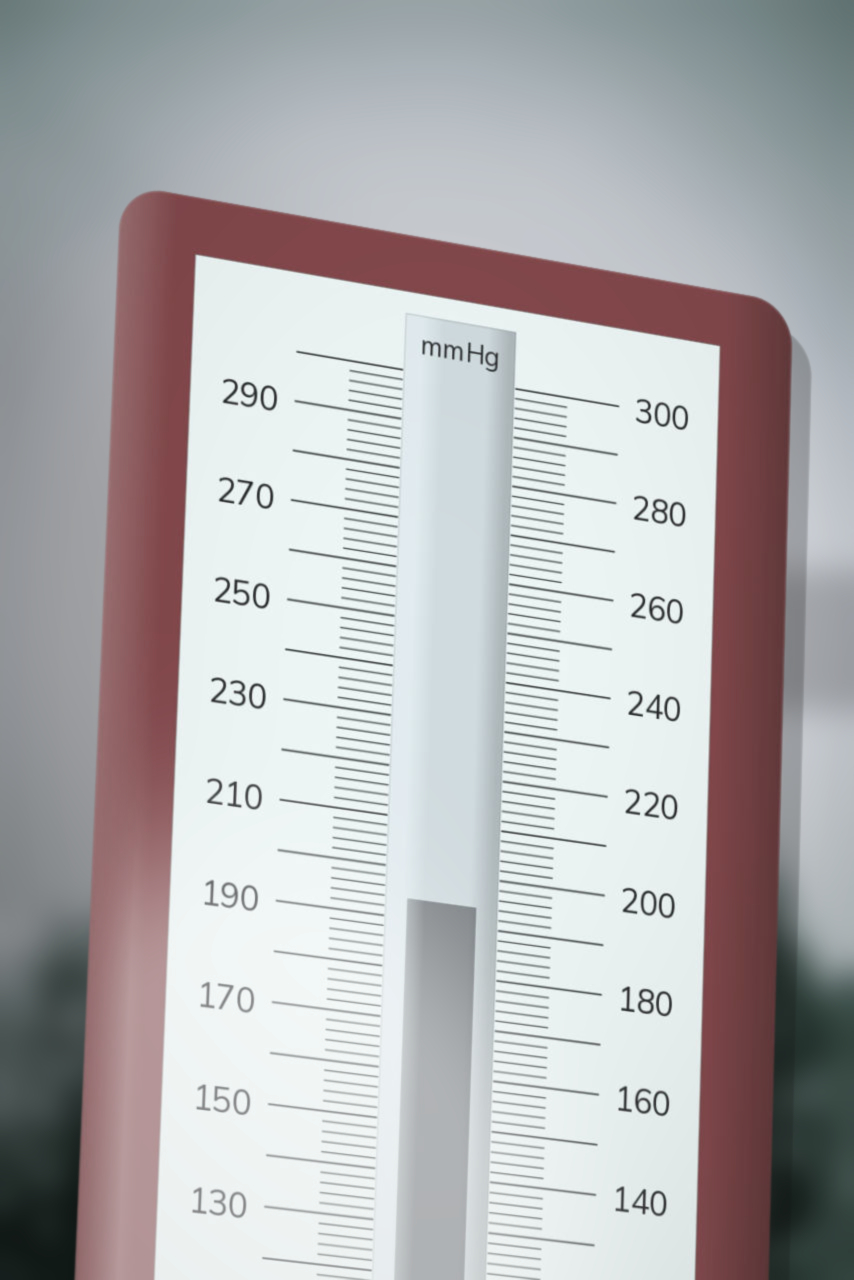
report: 194 (mmHg)
